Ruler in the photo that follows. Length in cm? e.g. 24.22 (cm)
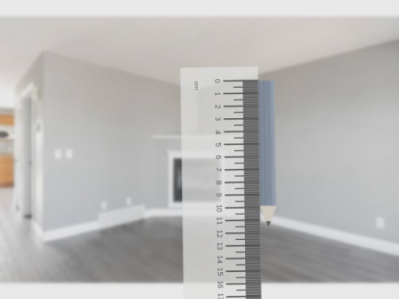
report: 11.5 (cm)
